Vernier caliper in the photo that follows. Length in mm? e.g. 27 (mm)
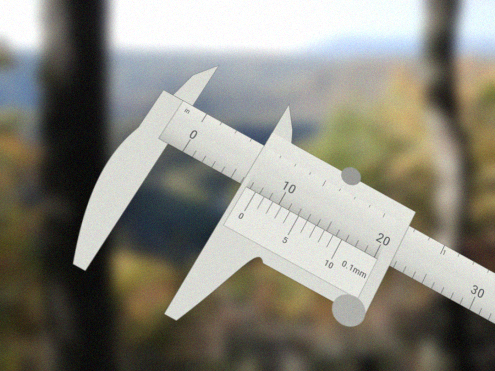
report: 7.6 (mm)
